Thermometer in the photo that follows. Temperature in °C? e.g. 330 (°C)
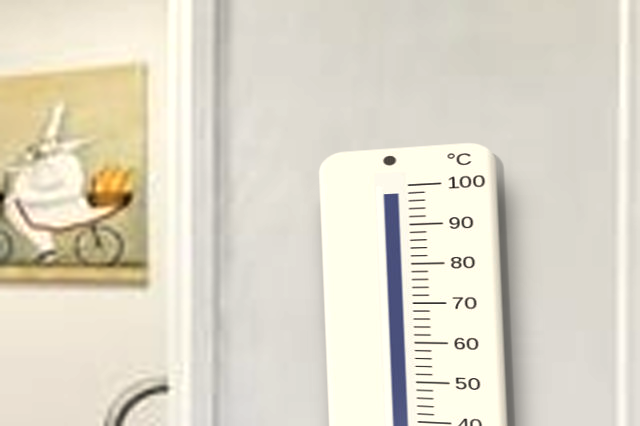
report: 98 (°C)
